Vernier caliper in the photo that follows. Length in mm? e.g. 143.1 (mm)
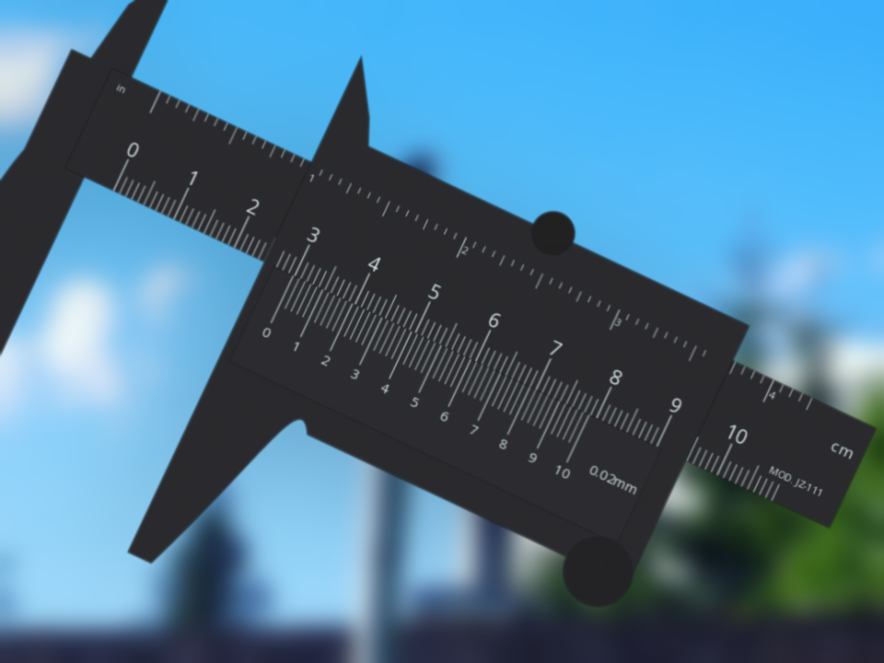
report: 29.8 (mm)
